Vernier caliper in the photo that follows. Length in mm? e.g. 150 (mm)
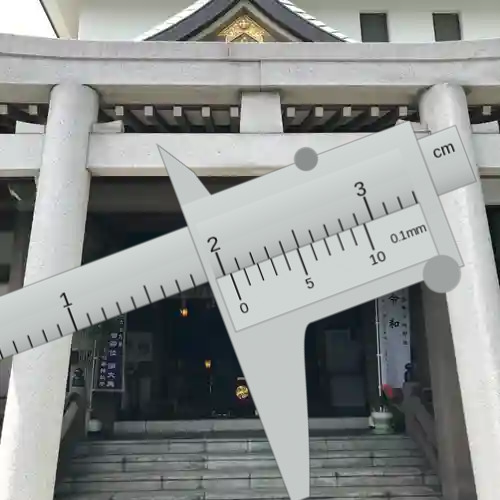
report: 20.4 (mm)
